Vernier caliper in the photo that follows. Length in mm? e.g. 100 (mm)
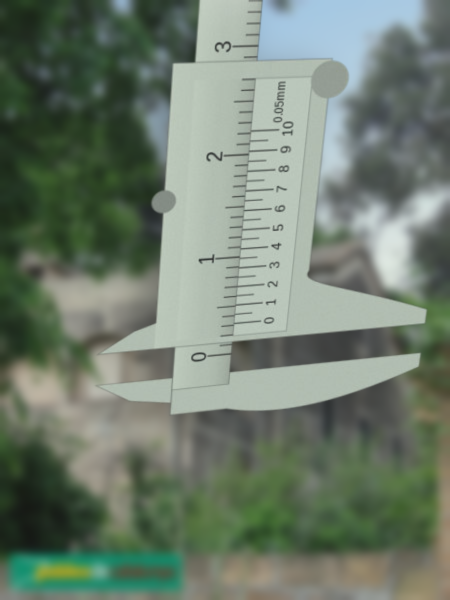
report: 3.2 (mm)
